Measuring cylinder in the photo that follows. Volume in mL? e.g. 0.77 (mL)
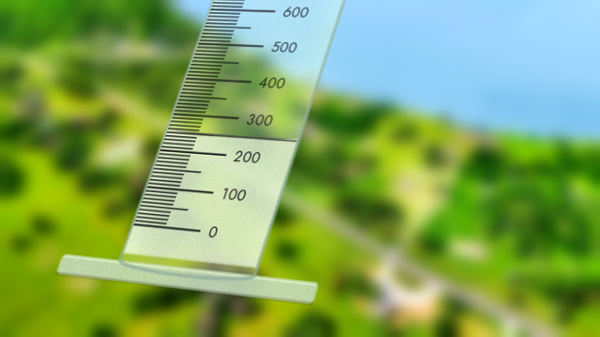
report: 250 (mL)
